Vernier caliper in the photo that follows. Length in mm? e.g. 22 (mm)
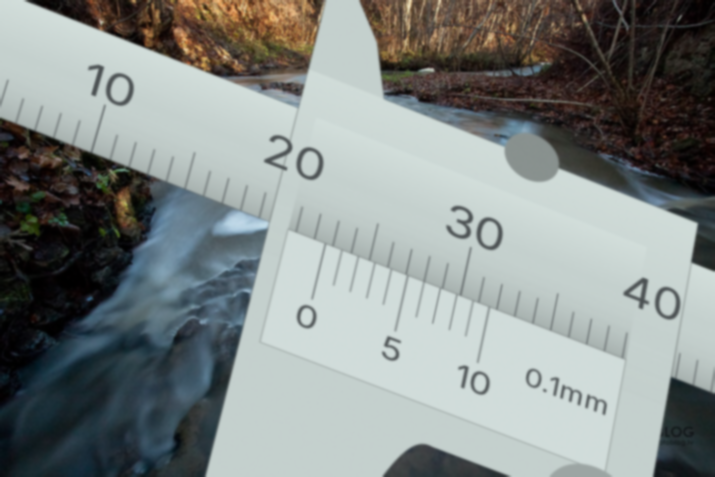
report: 22.6 (mm)
